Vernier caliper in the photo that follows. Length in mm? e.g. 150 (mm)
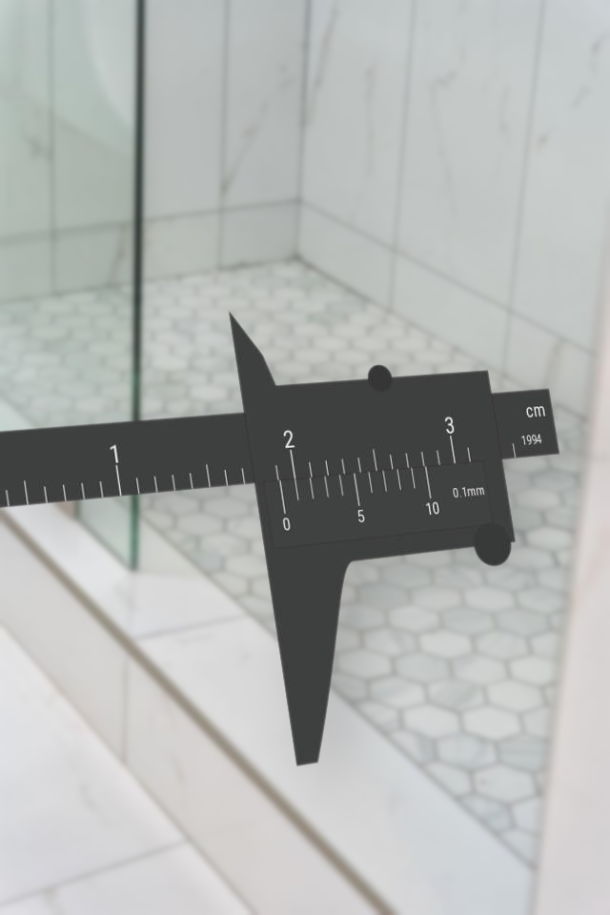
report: 19.1 (mm)
